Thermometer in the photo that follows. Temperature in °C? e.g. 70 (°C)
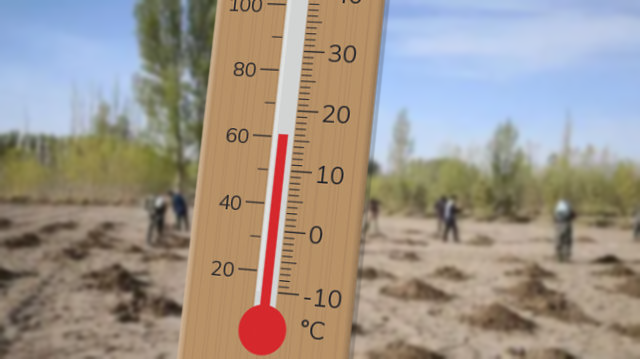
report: 16 (°C)
